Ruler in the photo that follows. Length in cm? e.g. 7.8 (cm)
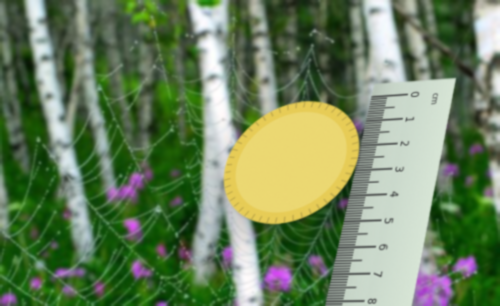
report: 5 (cm)
